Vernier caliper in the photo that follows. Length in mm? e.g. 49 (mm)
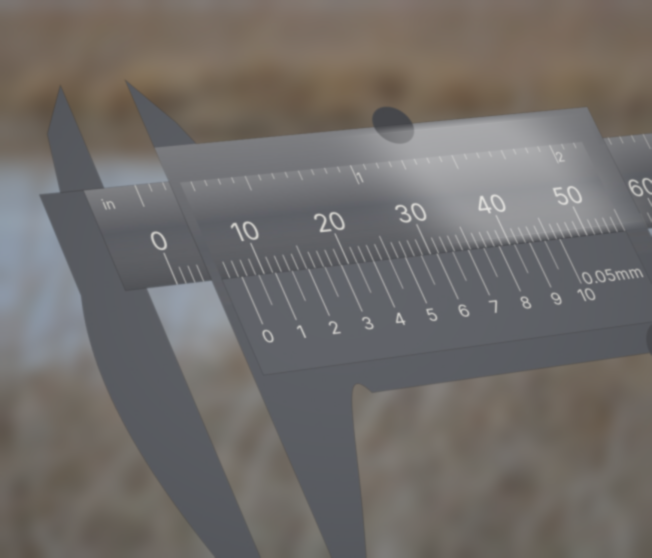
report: 7.4 (mm)
